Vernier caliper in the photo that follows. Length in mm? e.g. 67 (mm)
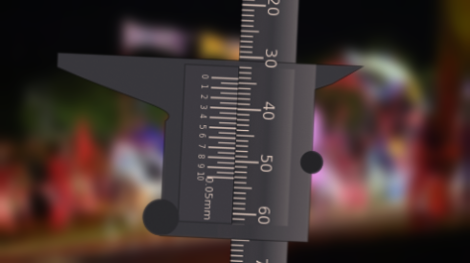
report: 34.2 (mm)
